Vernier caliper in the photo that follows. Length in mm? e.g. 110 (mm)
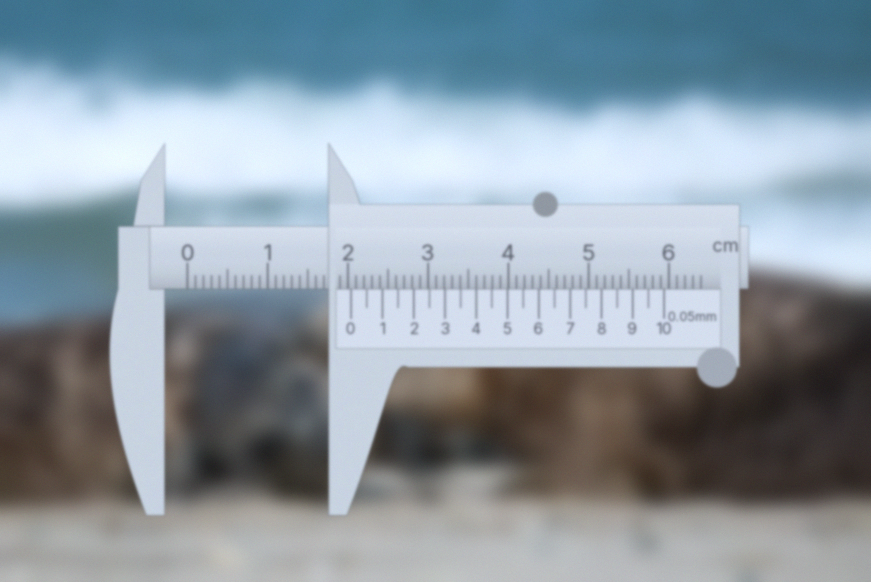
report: 20.4 (mm)
